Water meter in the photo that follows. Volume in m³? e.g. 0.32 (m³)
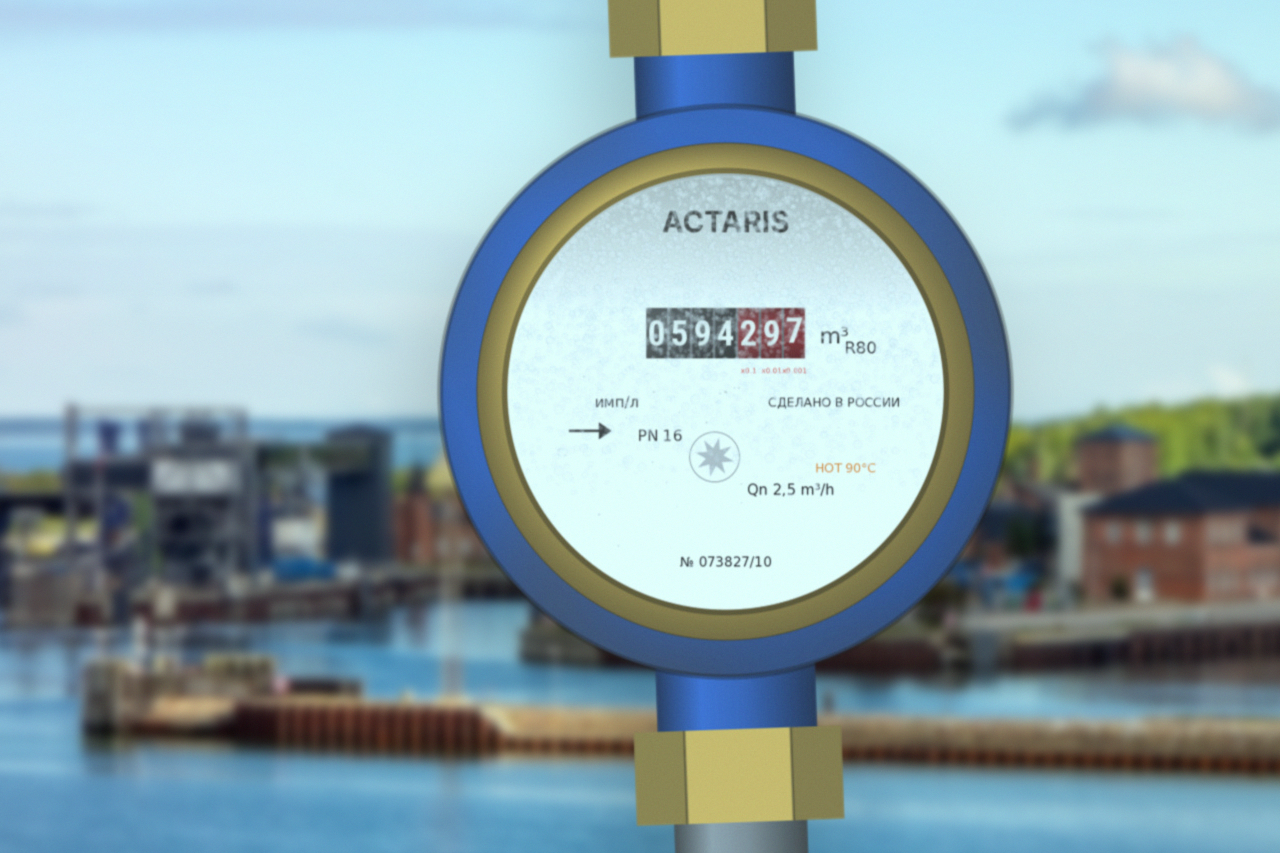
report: 594.297 (m³)
